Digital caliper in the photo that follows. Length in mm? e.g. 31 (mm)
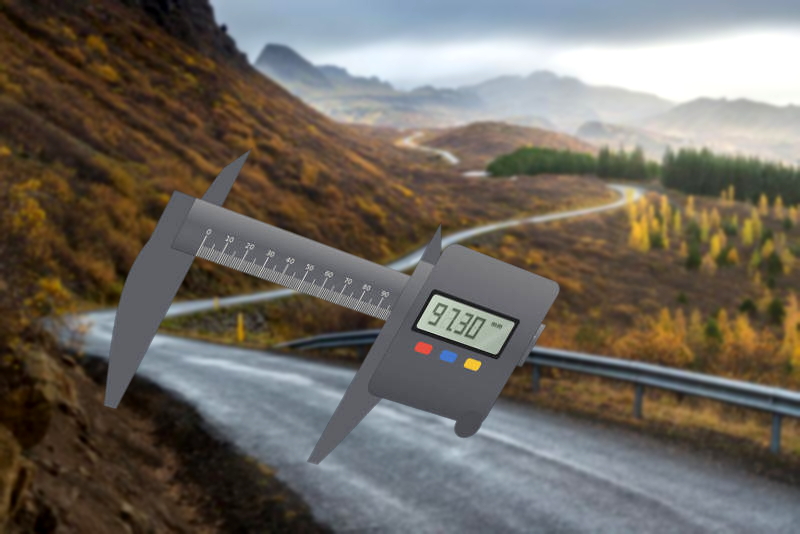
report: 97.30 (mm)
